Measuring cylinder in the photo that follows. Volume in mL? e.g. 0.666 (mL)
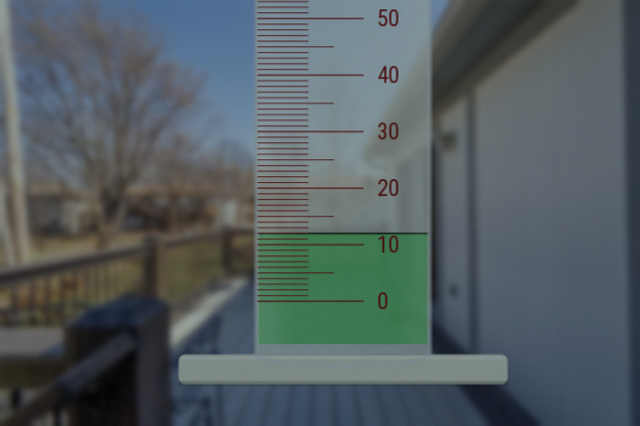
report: 12 (mL)
